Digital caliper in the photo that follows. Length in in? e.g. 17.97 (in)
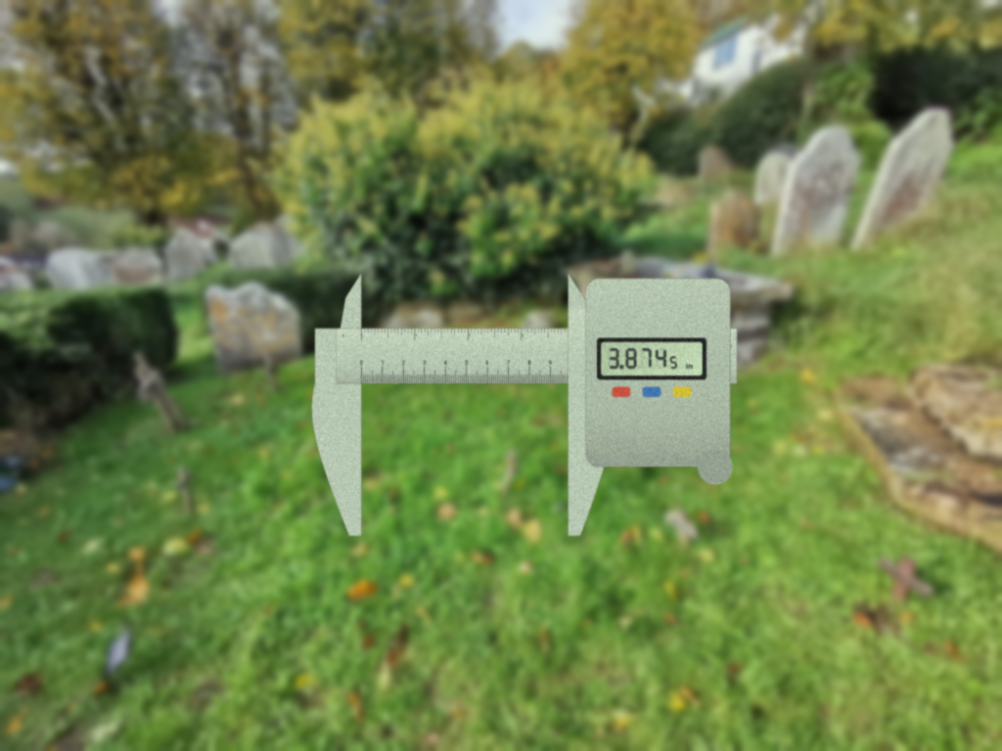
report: 3.8745 (in)
